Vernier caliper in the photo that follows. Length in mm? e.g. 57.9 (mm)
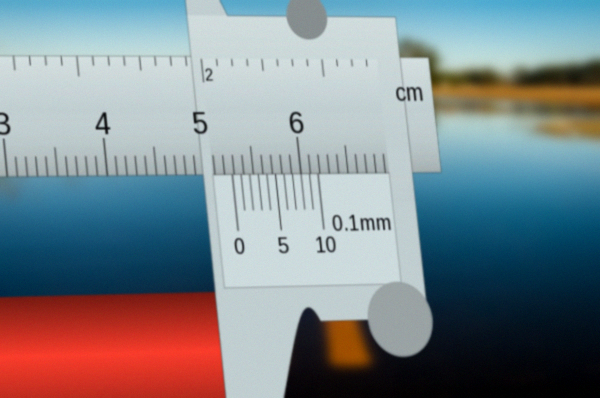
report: 52.8 (mm)
